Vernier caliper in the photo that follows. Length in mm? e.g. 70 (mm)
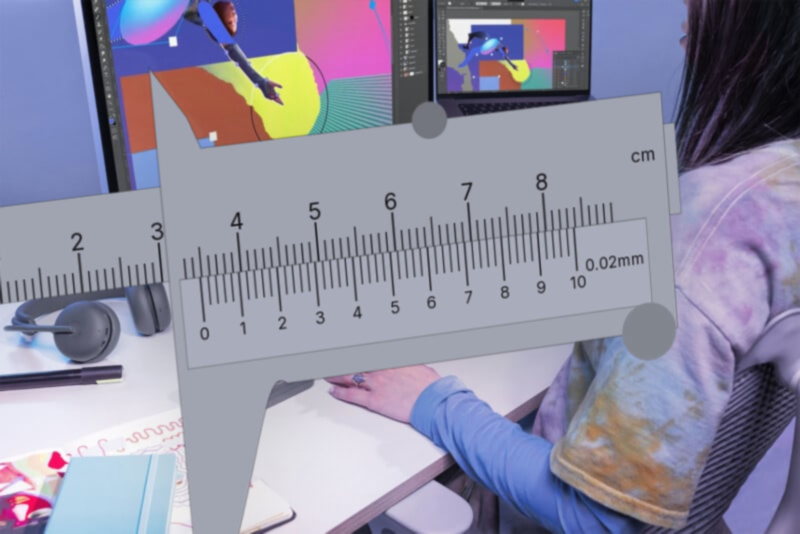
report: 34.8 (mm)
